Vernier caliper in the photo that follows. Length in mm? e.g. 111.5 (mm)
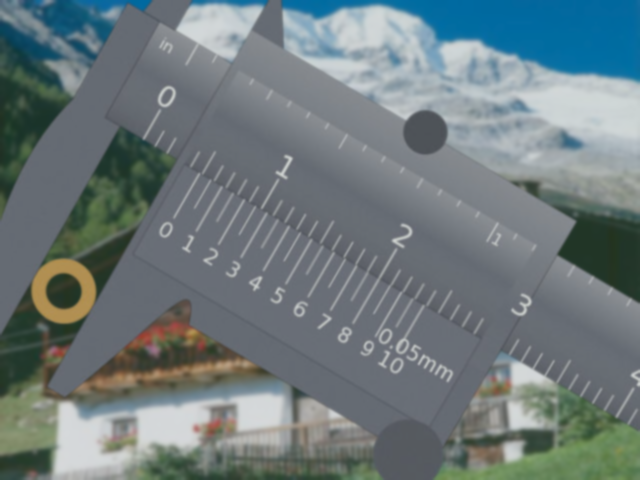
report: 4.8 (mm)
